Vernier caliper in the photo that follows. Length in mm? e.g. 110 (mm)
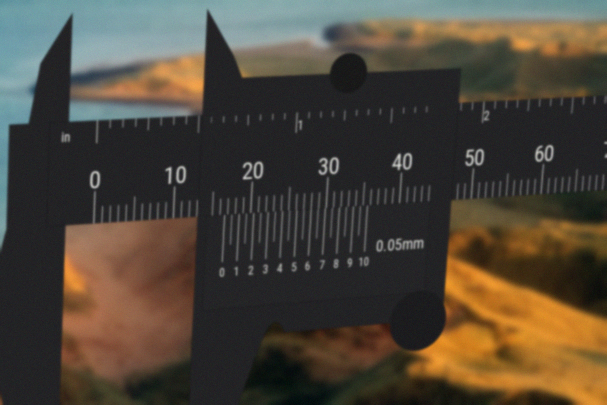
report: 16.6 (mm)
